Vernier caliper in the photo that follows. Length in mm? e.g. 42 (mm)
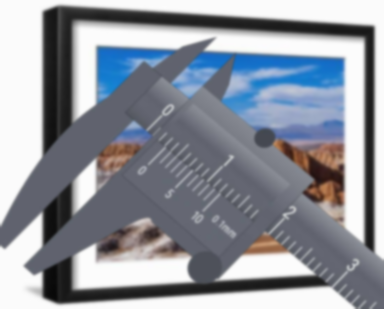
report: 3.2 (mm)
